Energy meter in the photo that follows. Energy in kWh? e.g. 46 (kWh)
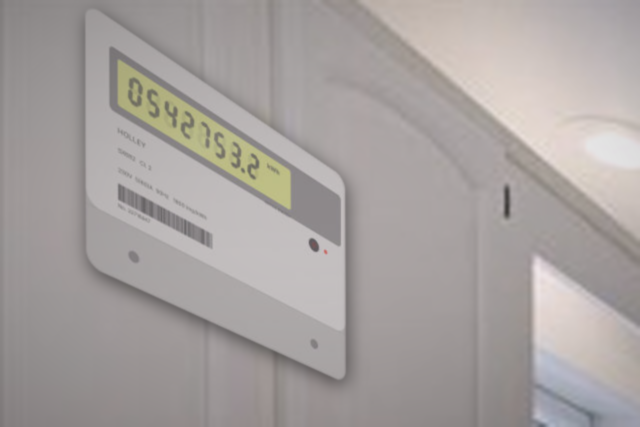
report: 542753.2 (kWh)
